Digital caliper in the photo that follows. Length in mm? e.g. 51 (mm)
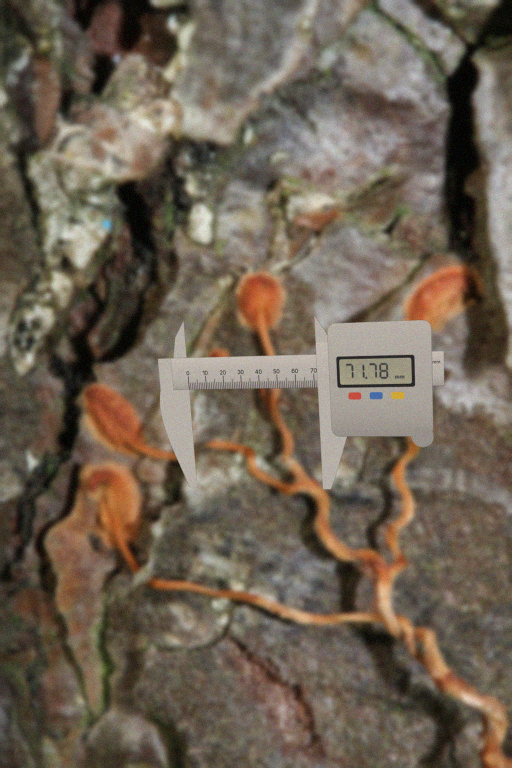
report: 71.78 (mm)
